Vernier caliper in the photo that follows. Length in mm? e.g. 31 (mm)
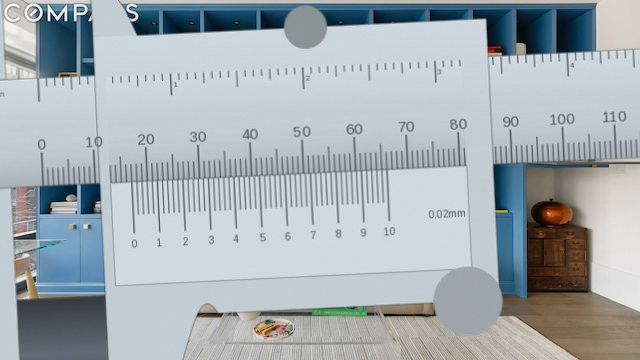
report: 17.0 (mm)
